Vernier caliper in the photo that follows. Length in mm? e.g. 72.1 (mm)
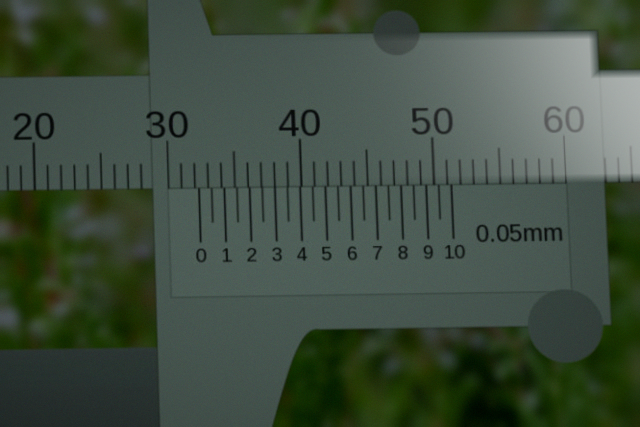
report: 32.3 (mm)
